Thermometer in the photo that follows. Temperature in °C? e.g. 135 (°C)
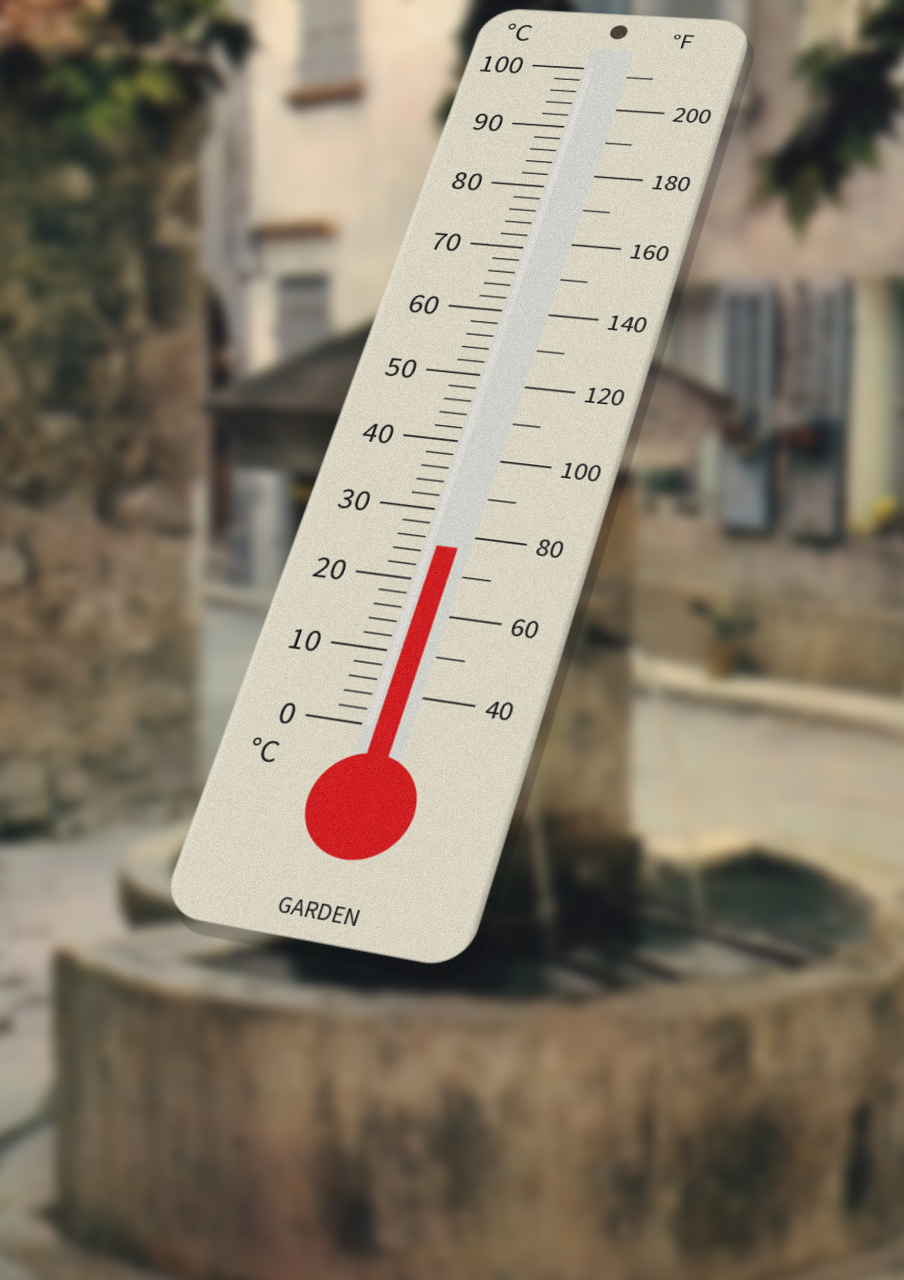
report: 25 (°C)
